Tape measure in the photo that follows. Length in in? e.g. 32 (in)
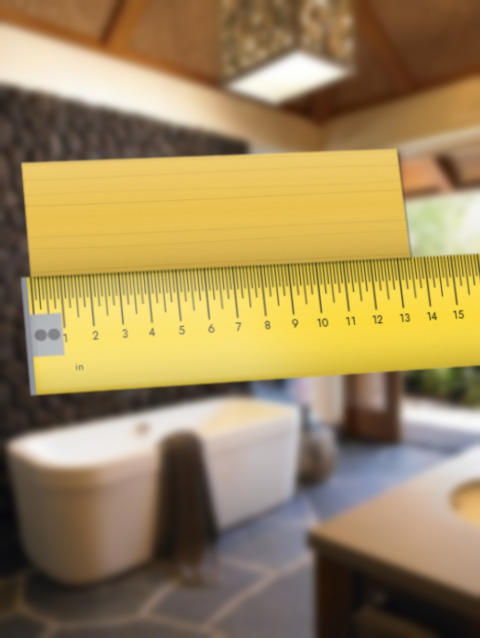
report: 13.5 (in)
